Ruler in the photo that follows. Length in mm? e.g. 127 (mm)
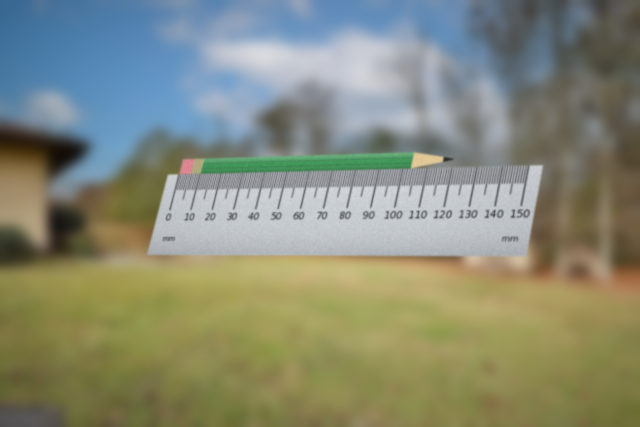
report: 120 (mm)
